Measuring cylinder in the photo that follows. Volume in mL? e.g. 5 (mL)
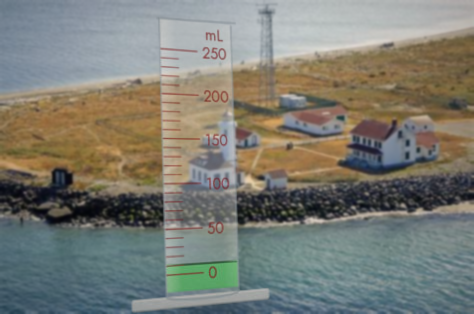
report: 10 (mL)
